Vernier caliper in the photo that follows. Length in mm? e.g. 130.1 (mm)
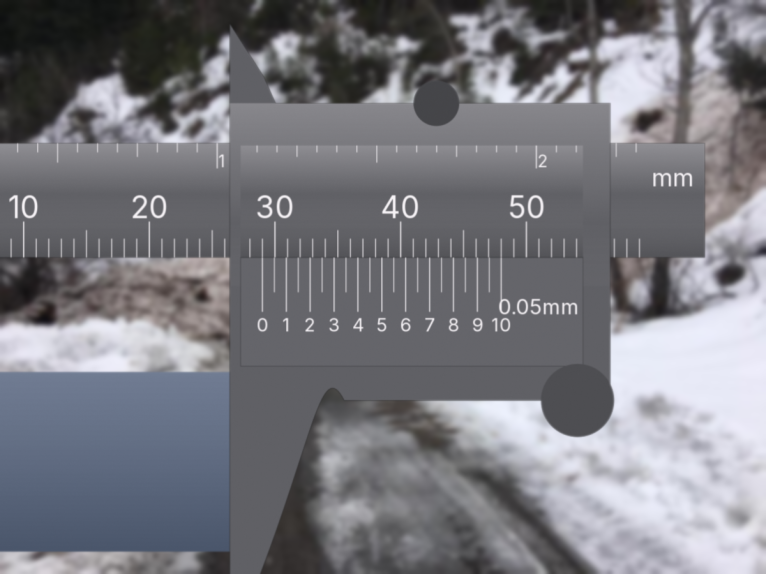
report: 29.0 (mm)
